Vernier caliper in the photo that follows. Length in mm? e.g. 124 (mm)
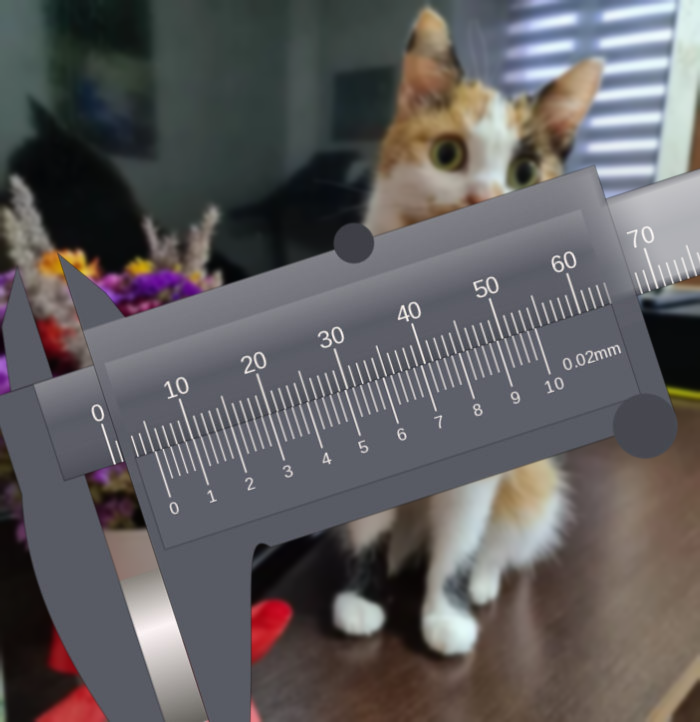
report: 5.2 (mm)
